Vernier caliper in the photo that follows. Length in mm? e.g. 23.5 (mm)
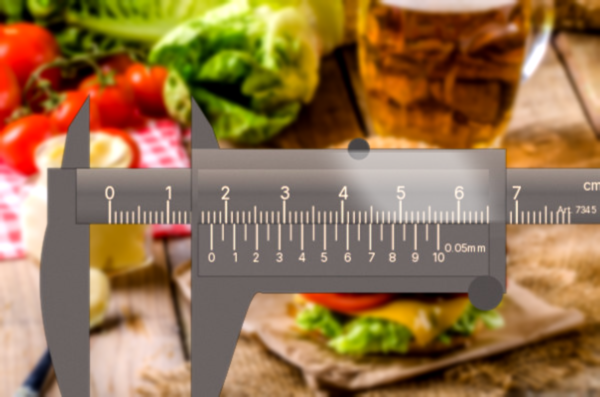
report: 17.5 (mm)
